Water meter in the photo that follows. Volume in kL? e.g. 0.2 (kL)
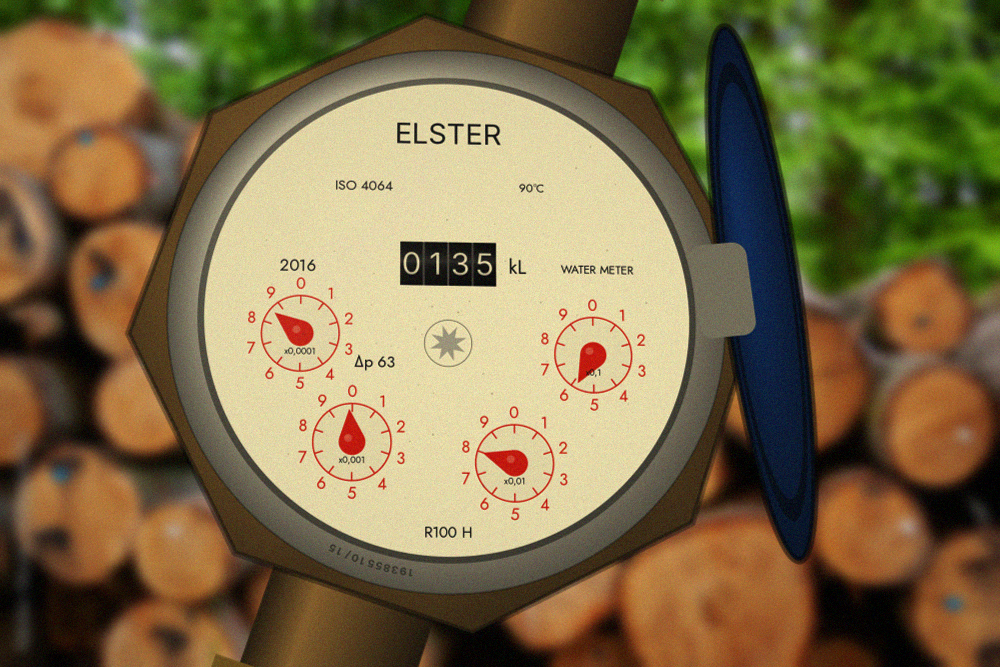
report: 135.5798 (kL)
